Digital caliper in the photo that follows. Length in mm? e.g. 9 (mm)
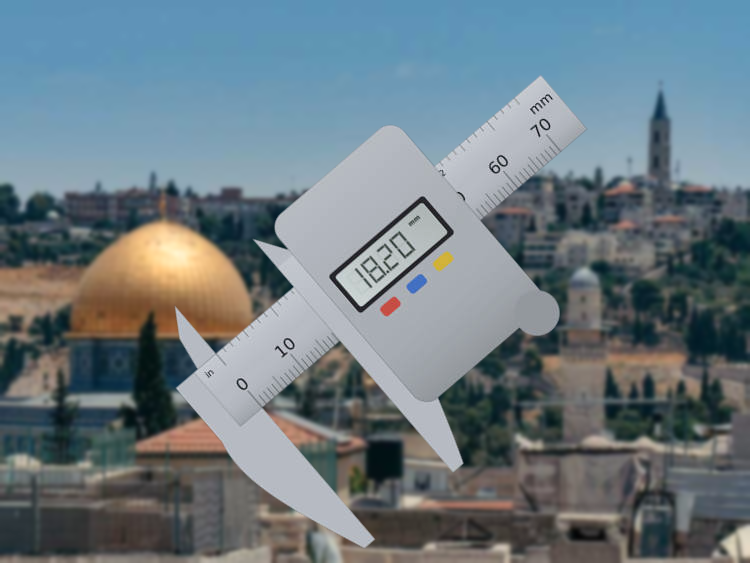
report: 18.20 (mm)
